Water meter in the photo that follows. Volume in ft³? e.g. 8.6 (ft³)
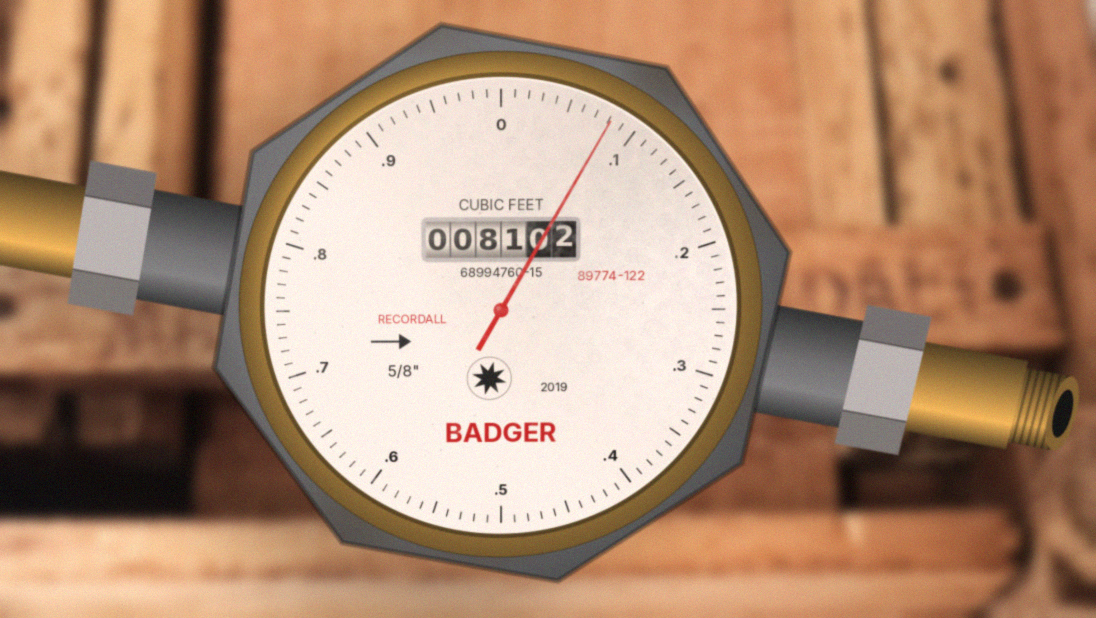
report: 8102.08 (ft³)
